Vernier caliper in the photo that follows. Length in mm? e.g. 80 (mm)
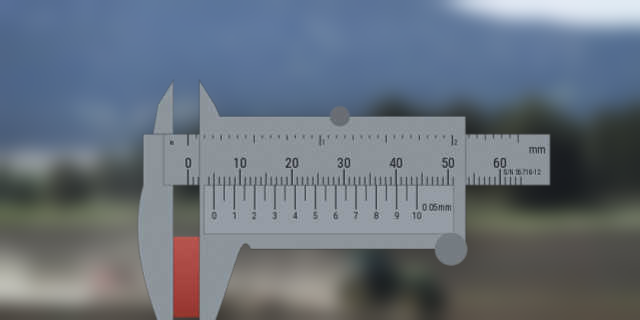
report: 5.0 (mm)
